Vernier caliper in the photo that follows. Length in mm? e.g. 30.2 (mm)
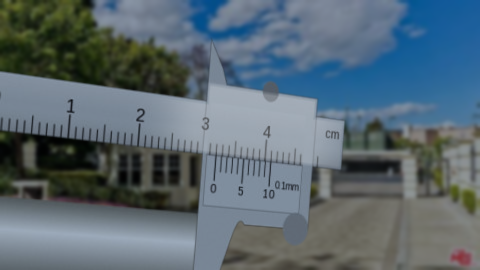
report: 32.0 (mm)
